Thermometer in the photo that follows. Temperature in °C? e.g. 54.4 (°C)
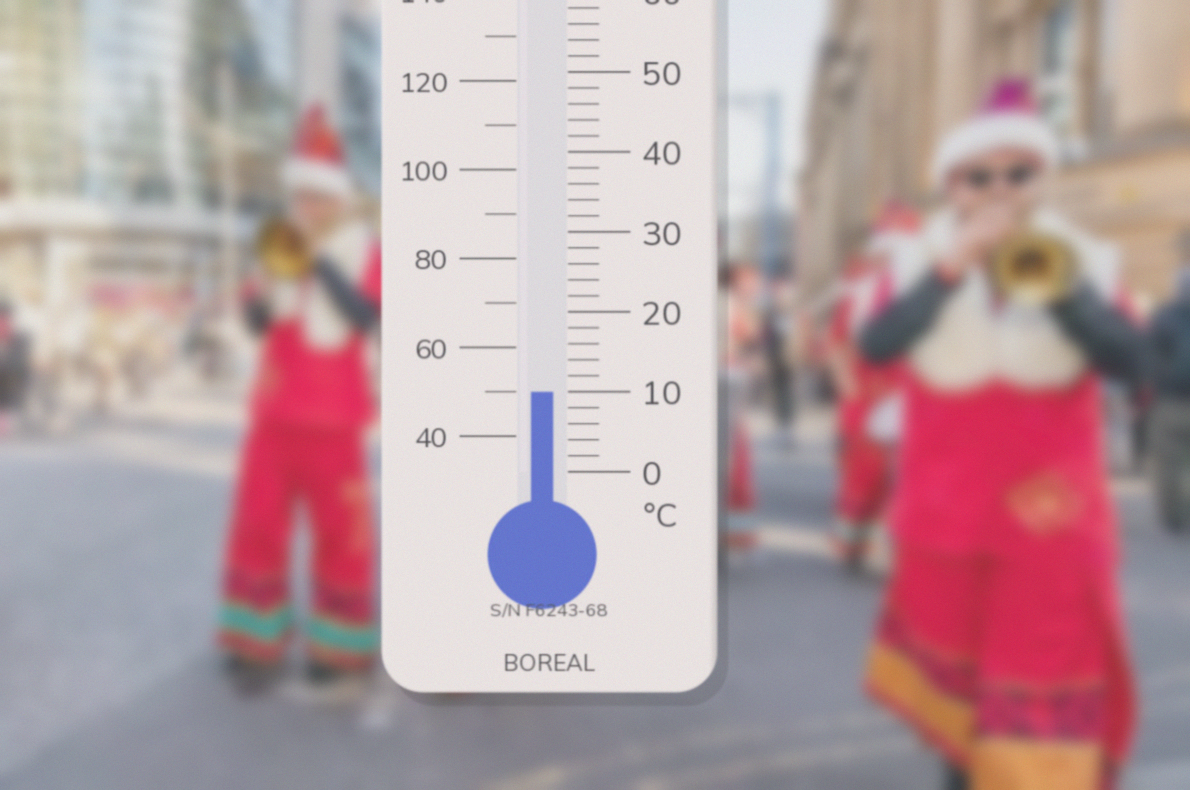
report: 10 (°C)
